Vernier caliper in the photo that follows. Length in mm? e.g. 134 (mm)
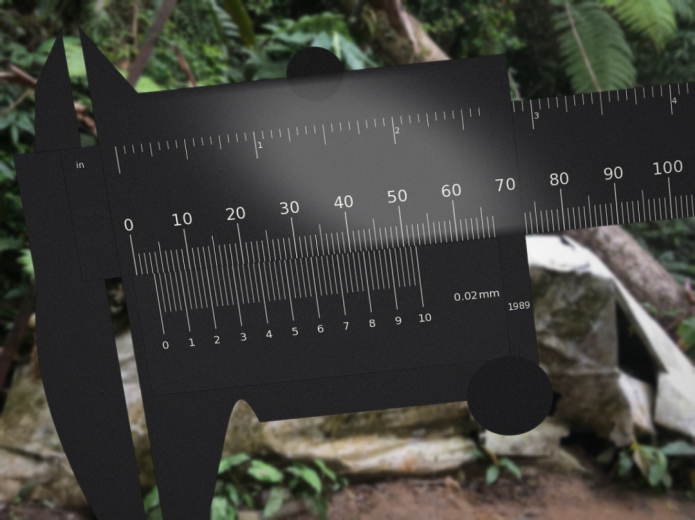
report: 3.2 (mm)
